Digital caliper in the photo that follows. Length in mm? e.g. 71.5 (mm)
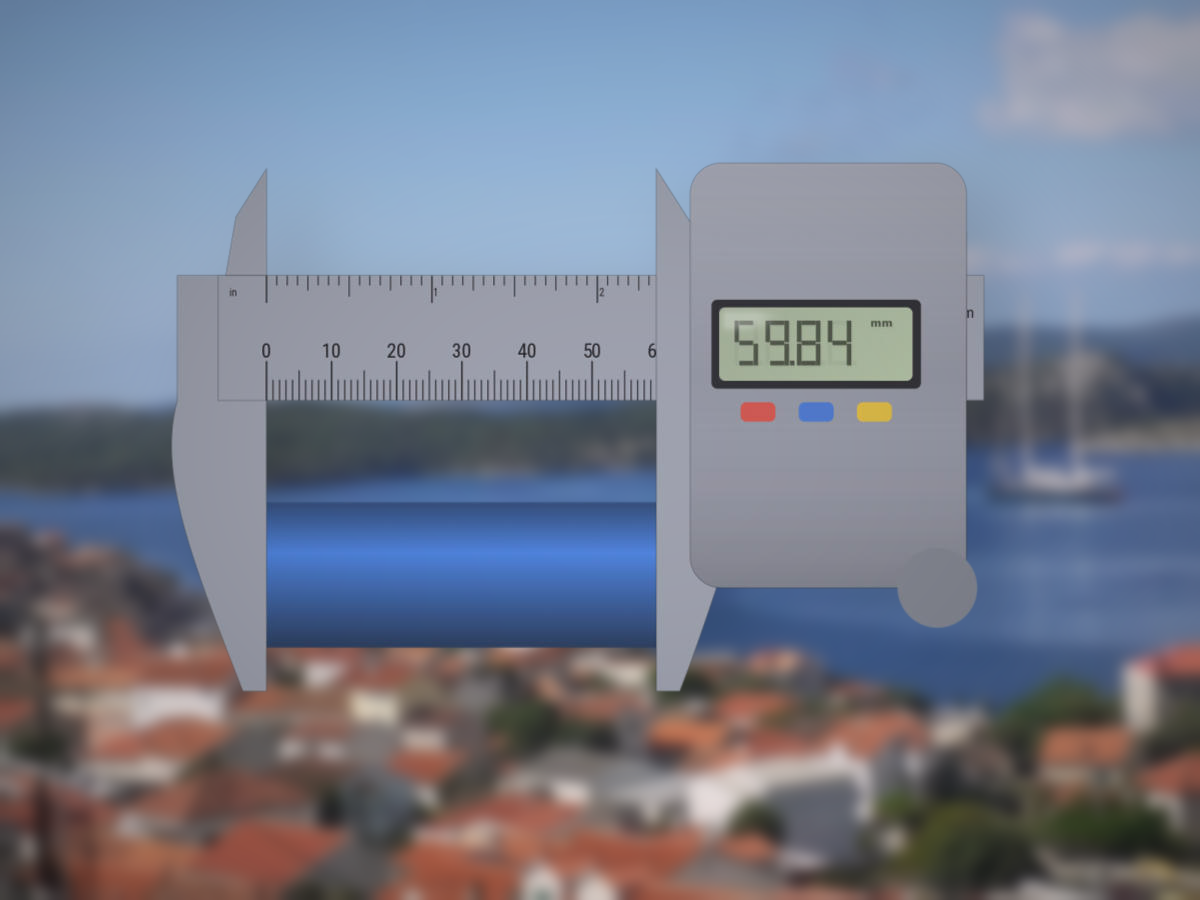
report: 59.84 (mm)
